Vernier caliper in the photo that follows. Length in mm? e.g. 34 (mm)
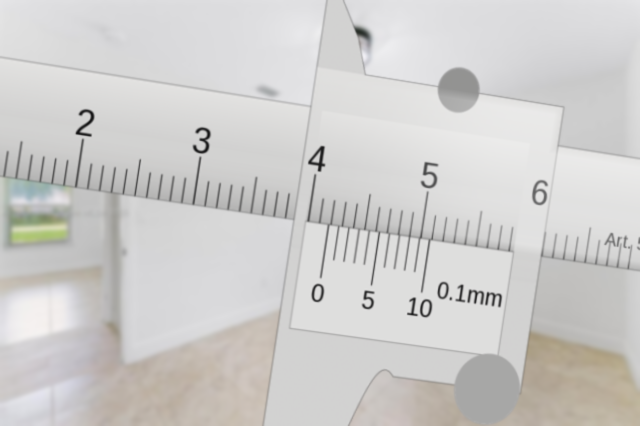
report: 41.8 (mm)
